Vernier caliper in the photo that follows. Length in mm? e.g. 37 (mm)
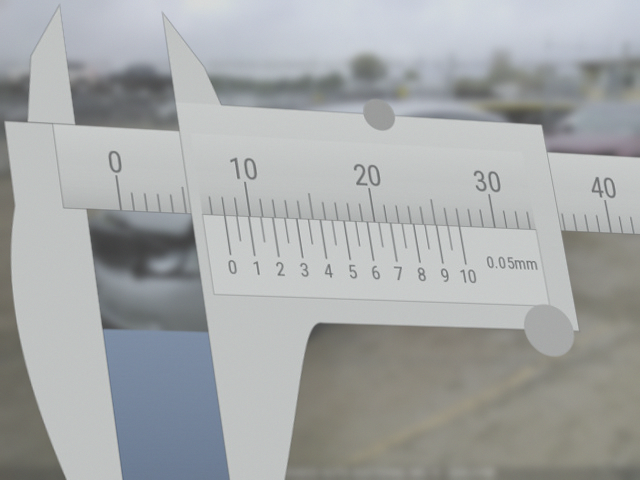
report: 8.0 (mm)
